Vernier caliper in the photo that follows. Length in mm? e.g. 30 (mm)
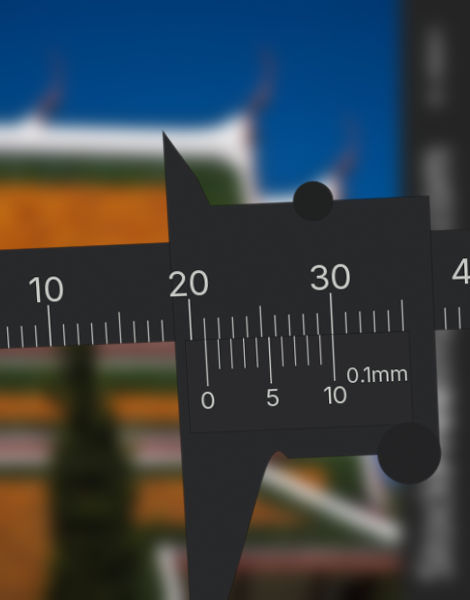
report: 21.0 (mm)
